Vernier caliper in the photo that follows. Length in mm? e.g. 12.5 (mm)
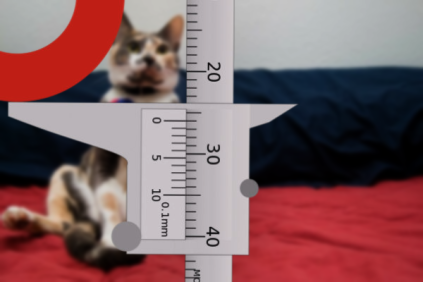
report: 26.0 (mm)
